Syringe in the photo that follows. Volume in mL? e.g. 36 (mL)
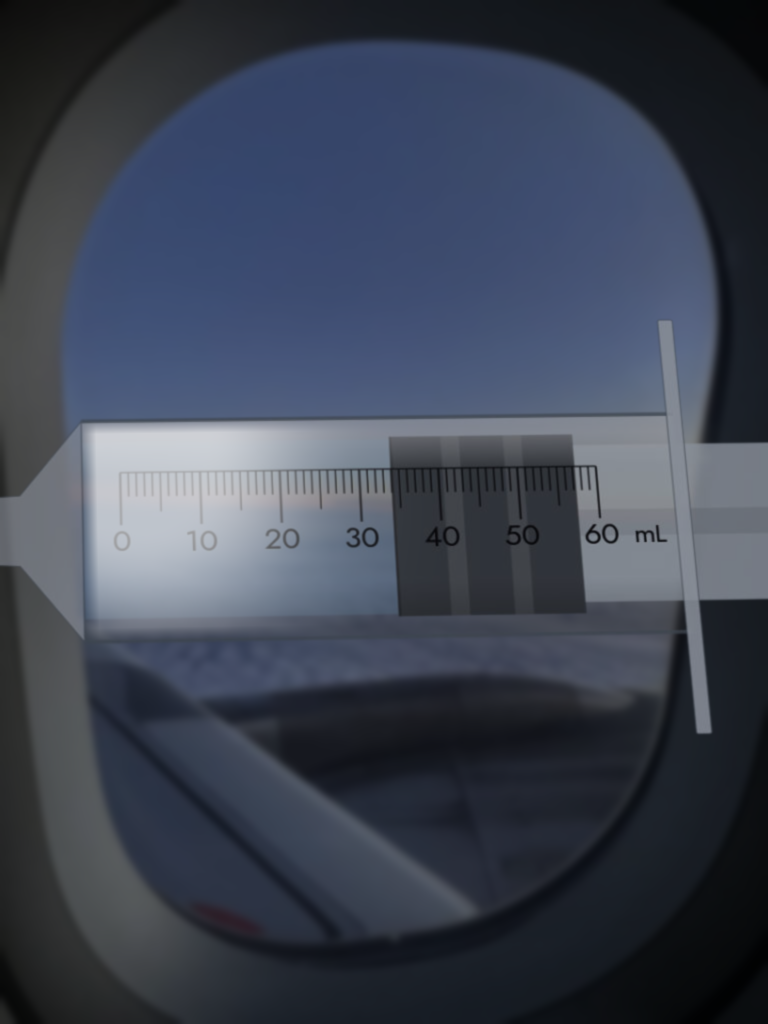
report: 34 (mL)
